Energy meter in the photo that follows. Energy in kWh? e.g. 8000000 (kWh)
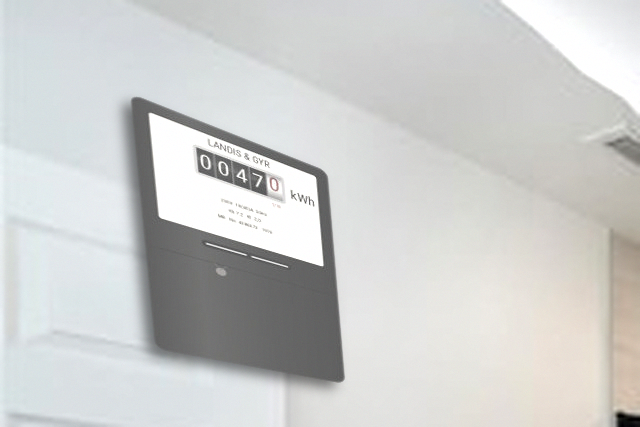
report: 47.0 (kWh)
